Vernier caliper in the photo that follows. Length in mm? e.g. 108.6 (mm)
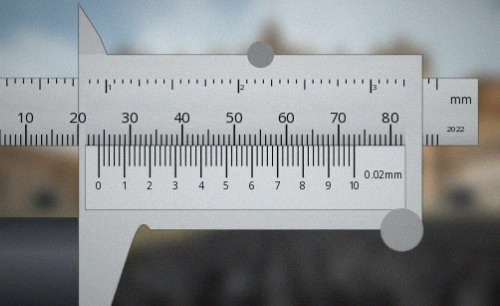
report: 24.0 (mm)
